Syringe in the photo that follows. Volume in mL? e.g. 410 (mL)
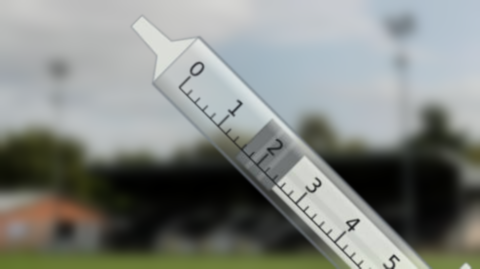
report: 1.6 (mL)
